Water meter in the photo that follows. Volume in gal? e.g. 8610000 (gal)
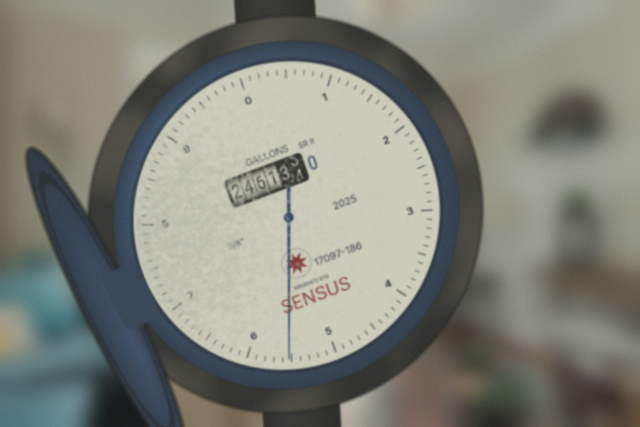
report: 2461335.5 (gal)
